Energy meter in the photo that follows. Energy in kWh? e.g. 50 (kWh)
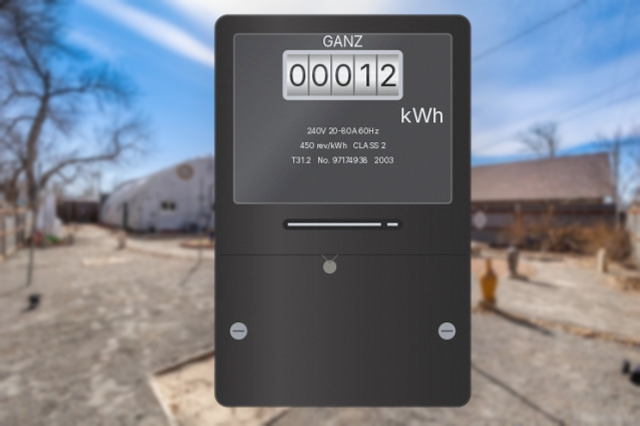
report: 12 (kWh)
